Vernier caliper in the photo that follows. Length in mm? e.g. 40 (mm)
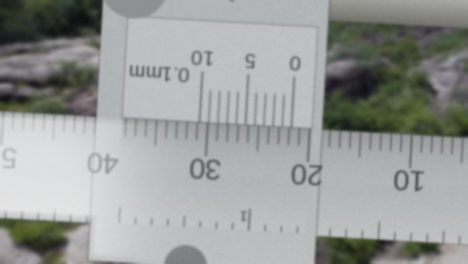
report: 21.8 (mm)
